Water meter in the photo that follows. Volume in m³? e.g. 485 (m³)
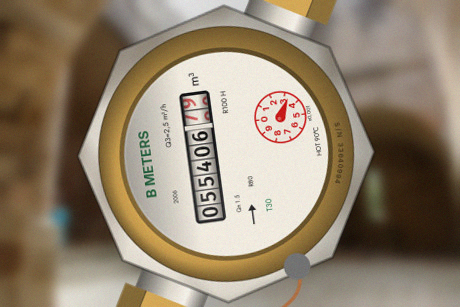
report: 55406.793 (m³)
